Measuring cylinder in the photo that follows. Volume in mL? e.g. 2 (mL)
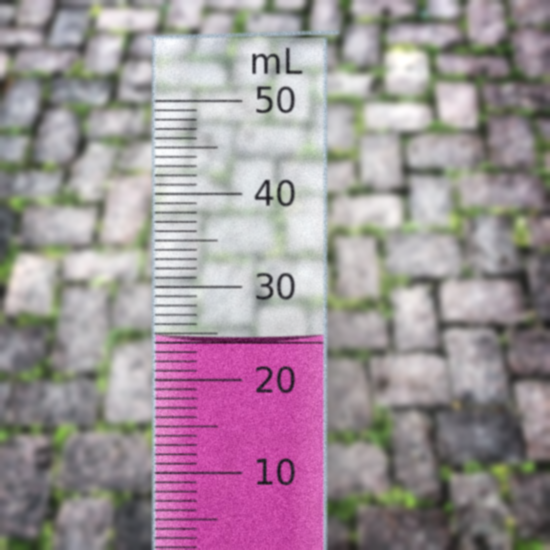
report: 24 (mL)
